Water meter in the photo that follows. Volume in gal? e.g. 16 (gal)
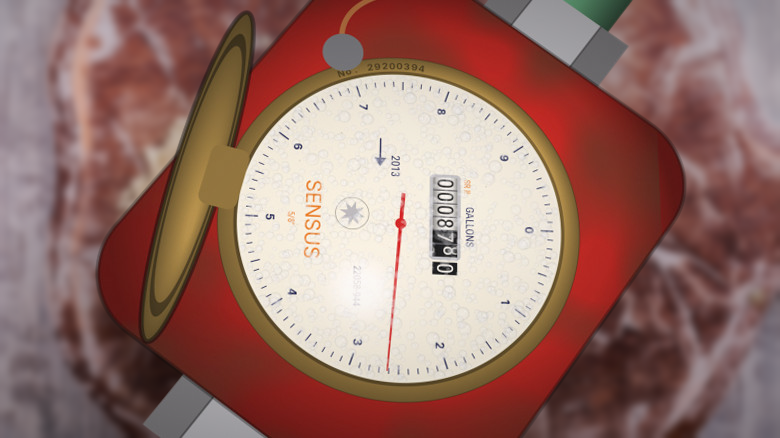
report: 8782.6 (gal)
